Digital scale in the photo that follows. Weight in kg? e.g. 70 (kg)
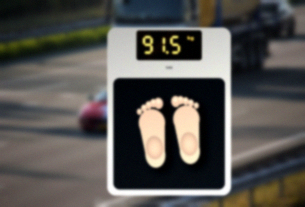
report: 91.5 (kg)
